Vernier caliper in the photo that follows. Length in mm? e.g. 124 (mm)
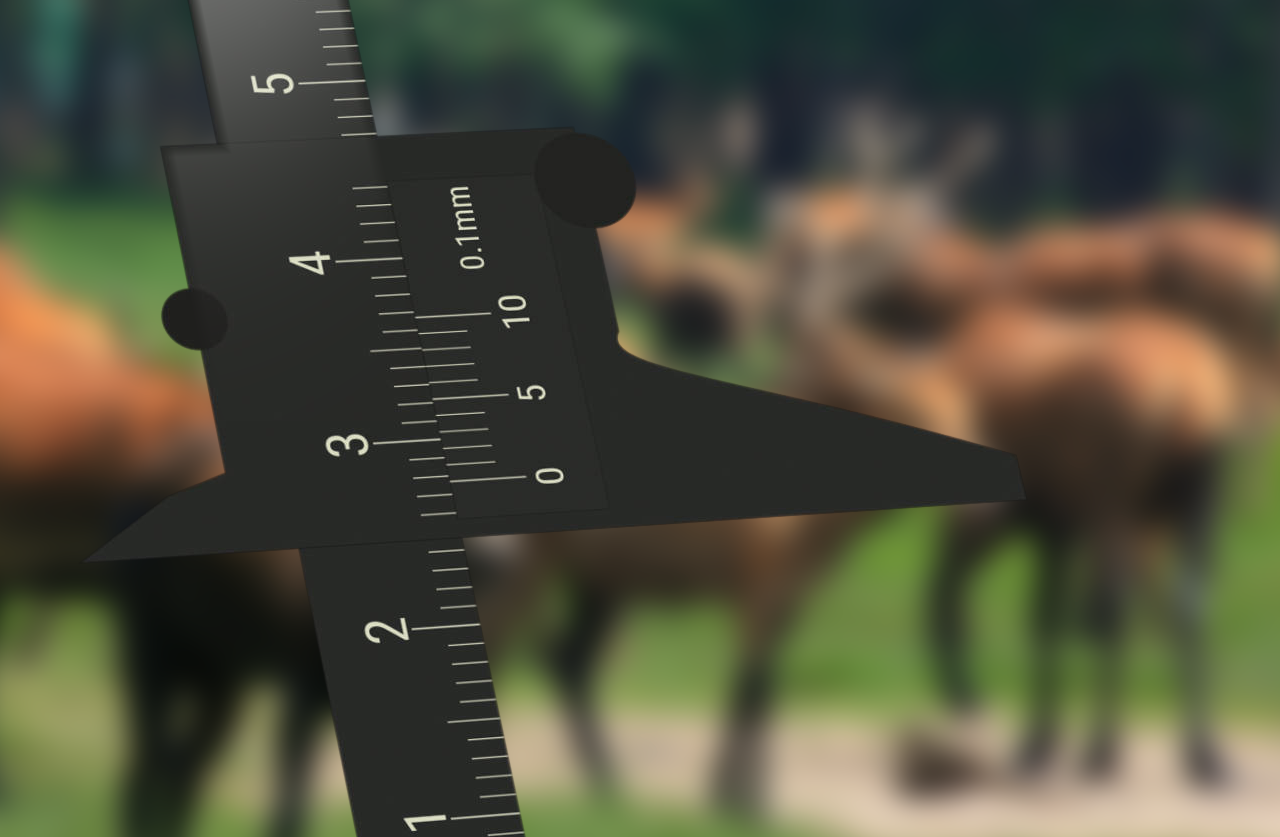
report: 27.7 (mm)
